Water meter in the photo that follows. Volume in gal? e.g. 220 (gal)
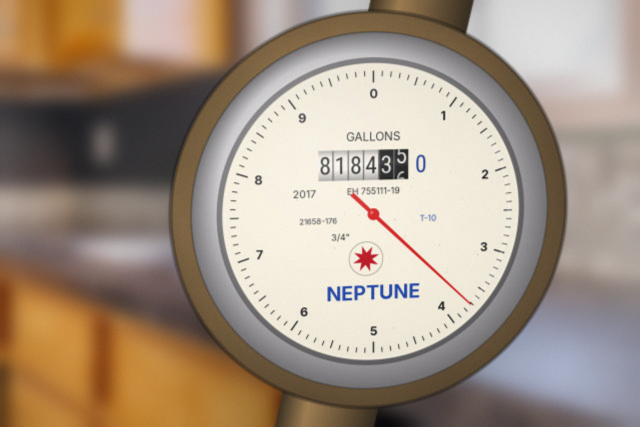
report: 8184353.7 (gal)
